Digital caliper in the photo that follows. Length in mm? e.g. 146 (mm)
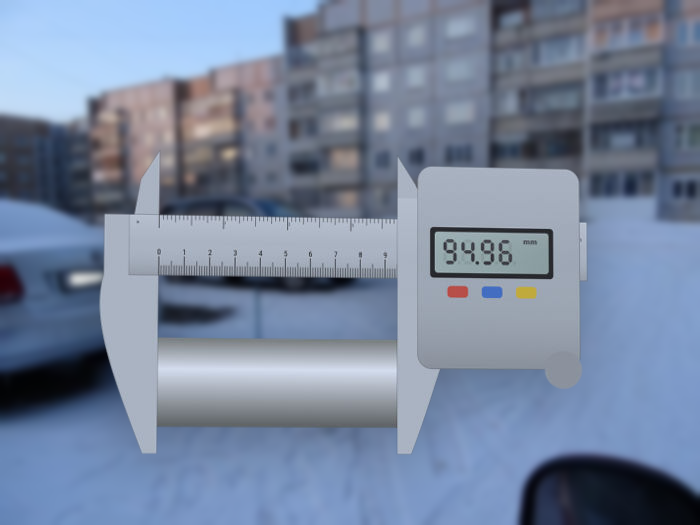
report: 94.96 (mm)
